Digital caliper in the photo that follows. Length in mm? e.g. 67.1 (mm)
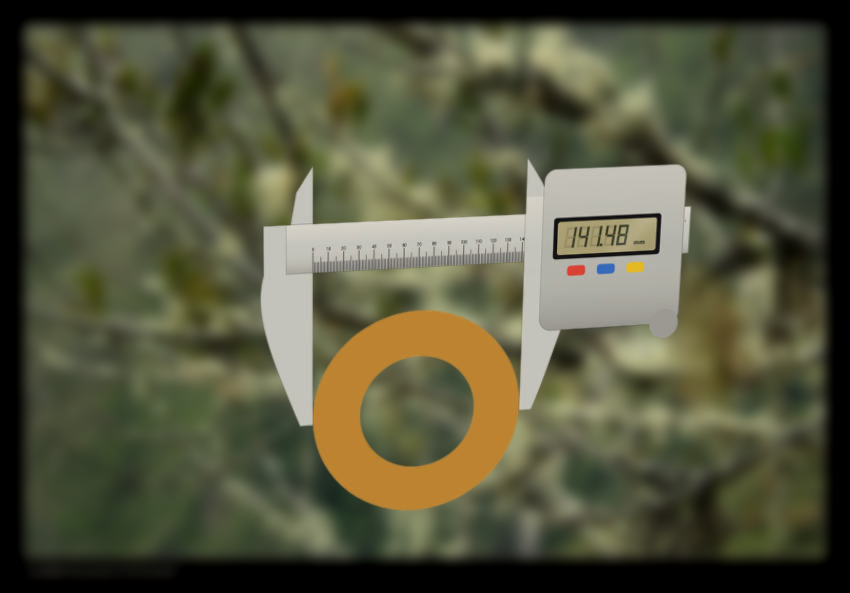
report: 141.48 (mm)
